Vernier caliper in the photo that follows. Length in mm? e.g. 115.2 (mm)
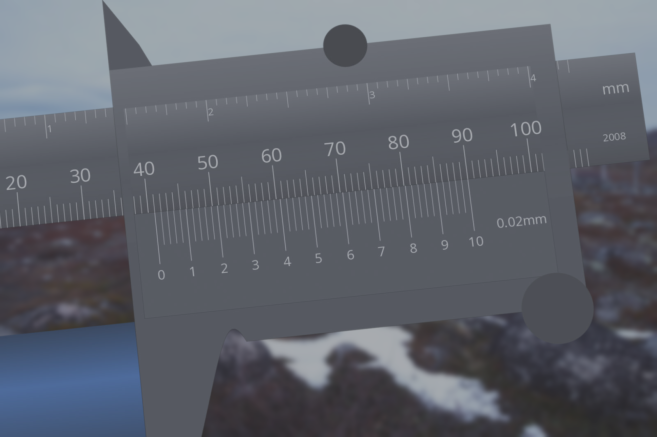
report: 41.0 (mm)
